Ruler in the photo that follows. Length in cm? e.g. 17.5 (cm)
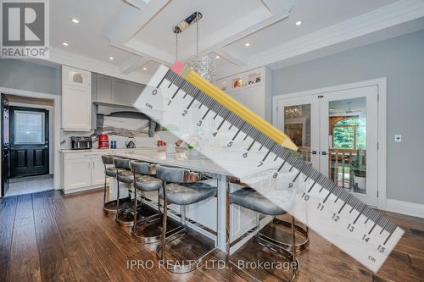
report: 8.5 (cm)
